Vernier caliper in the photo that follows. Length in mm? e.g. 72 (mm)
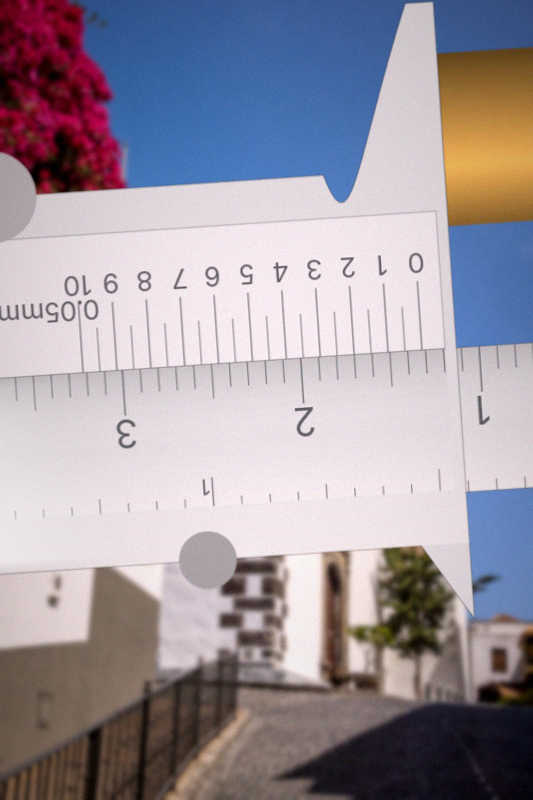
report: 13.2 (mm)
